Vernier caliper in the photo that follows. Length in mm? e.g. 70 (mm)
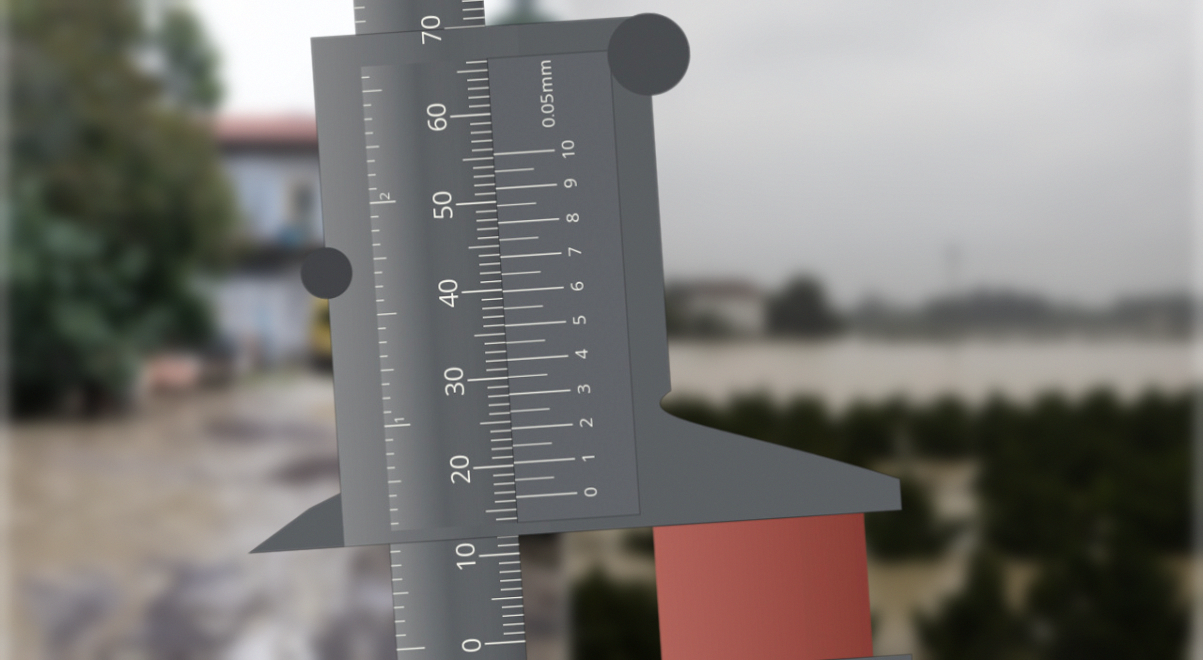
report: 16.4 (mm)
